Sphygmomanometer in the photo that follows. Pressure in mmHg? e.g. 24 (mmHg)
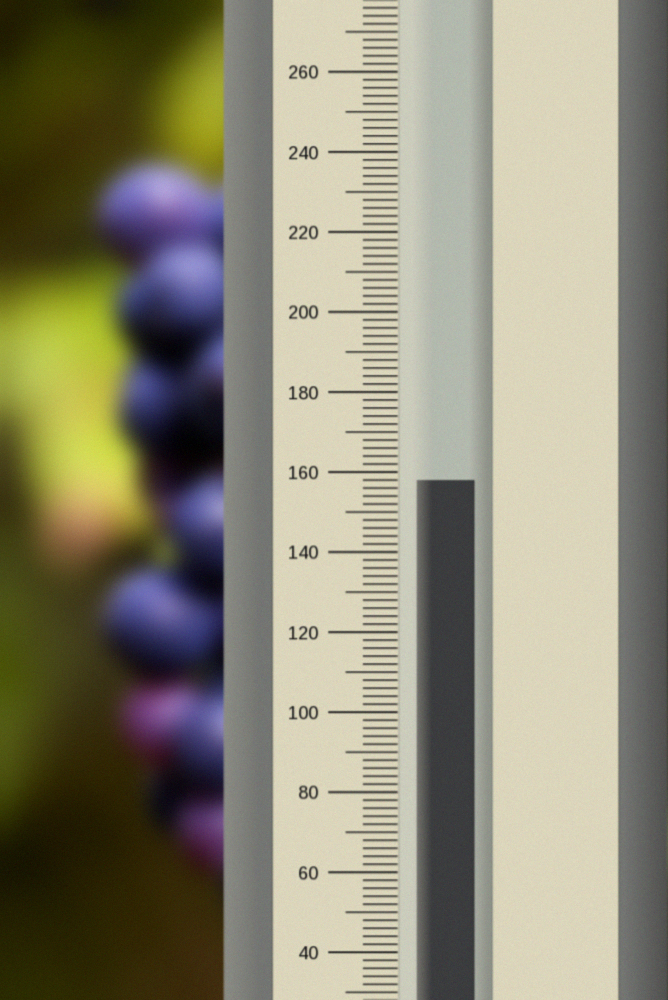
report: 158 (mmHg)
